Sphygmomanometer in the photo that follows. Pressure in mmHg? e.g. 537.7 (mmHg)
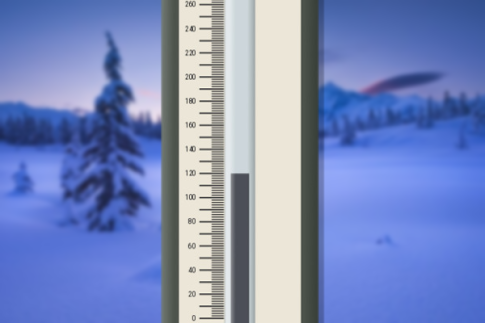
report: 120 (mmHg)
